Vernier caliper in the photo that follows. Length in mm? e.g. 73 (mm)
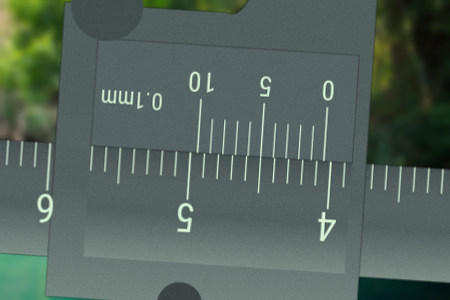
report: 40.5 (mm)
